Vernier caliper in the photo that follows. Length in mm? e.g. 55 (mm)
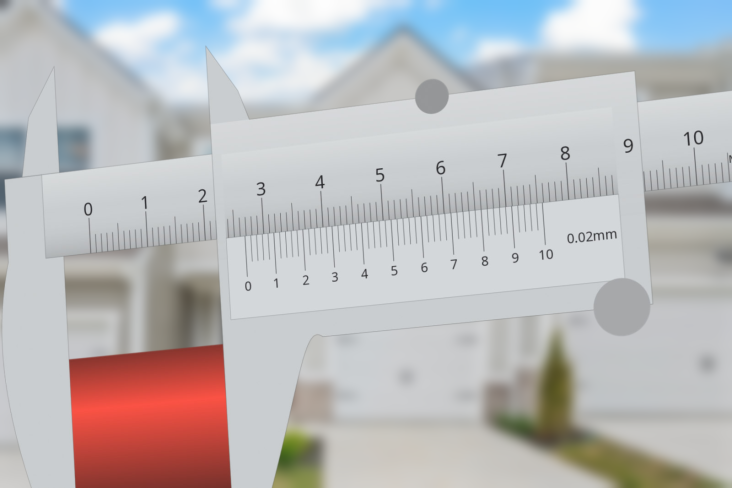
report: 26.8 (mm)
